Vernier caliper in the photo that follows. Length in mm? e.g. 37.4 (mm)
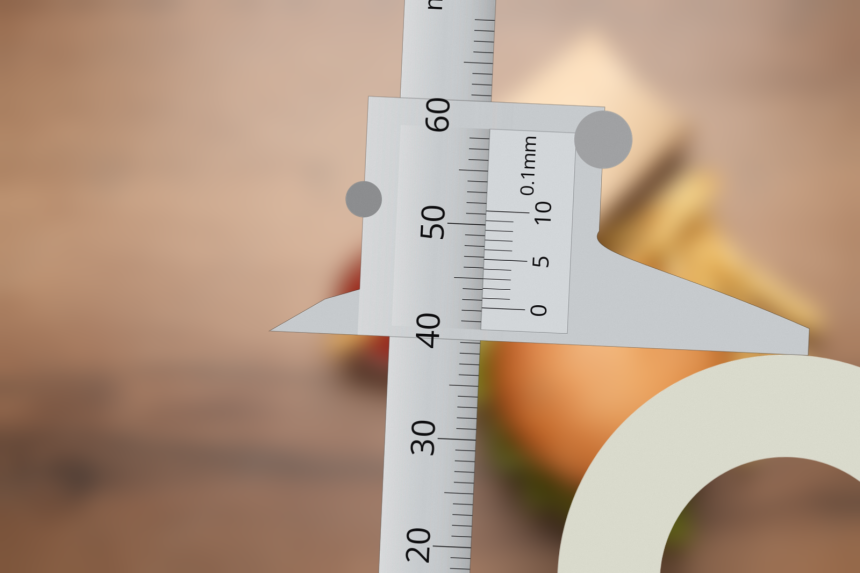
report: 42.3 (mm)
